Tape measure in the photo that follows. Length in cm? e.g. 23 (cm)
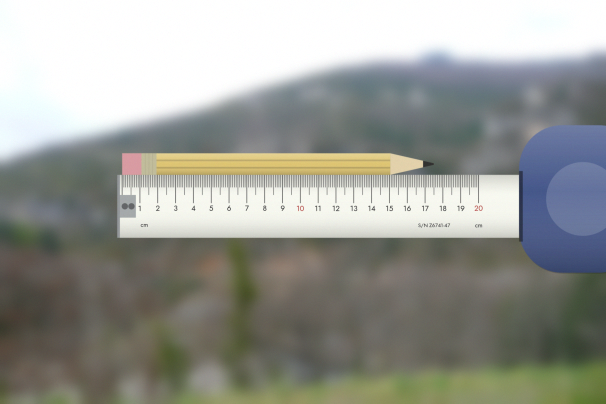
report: 17.5 (cm)
